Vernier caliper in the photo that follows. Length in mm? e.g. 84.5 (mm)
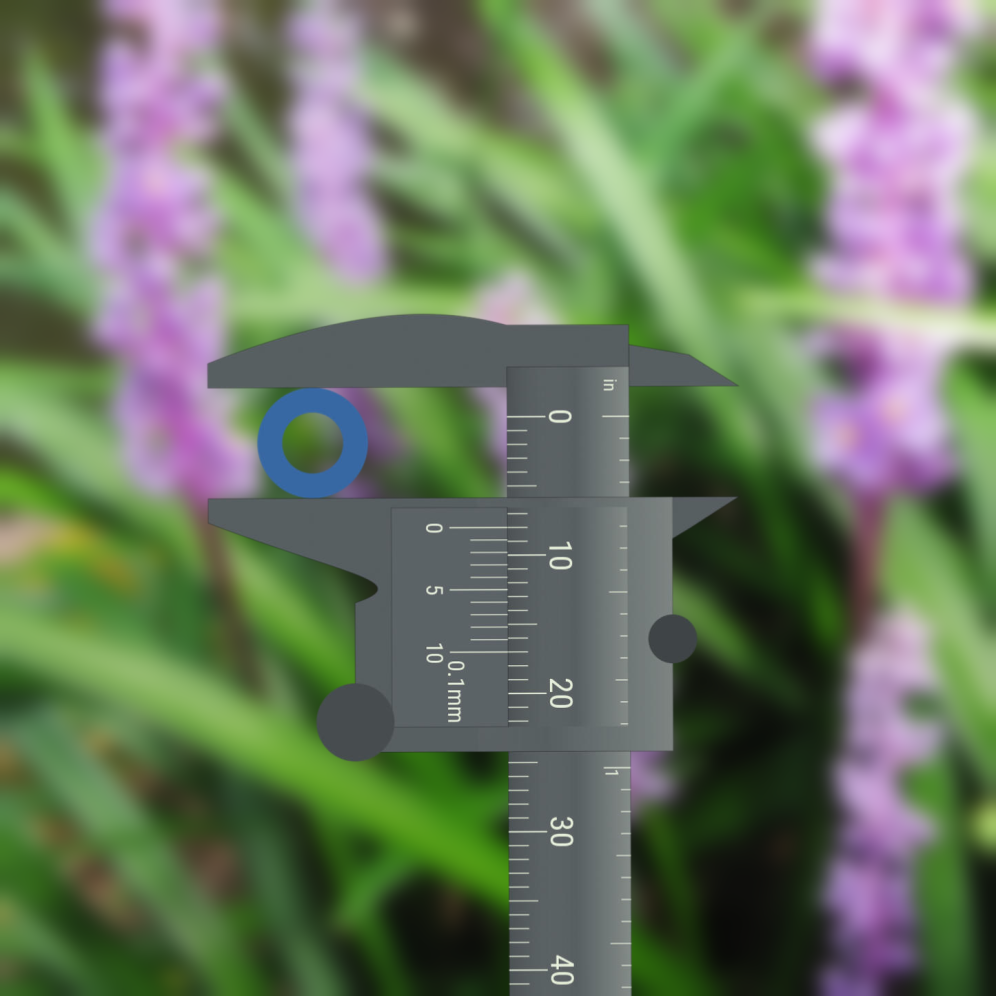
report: 8.0 (mm)
